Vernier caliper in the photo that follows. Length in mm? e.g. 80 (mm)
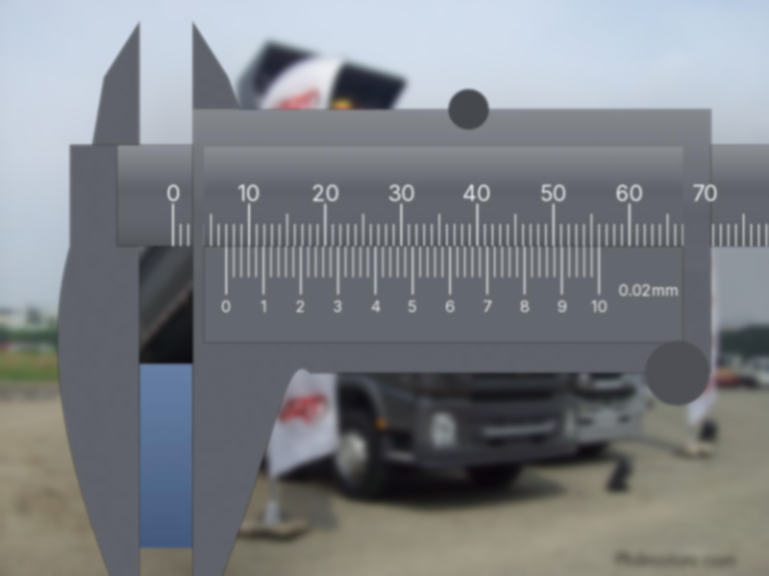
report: 7.0 (mm)
